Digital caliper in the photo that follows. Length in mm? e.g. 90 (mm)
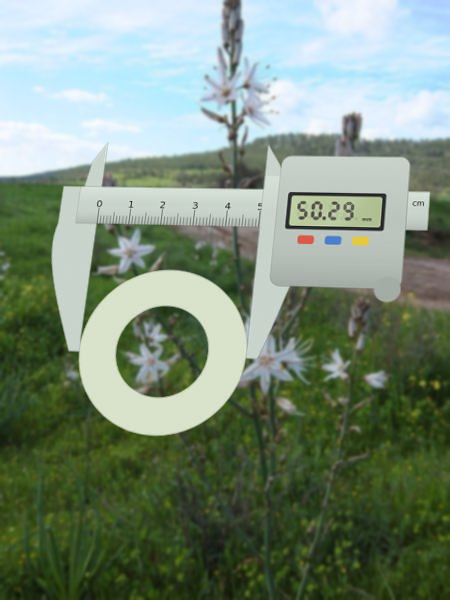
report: 50.29 (mm)
